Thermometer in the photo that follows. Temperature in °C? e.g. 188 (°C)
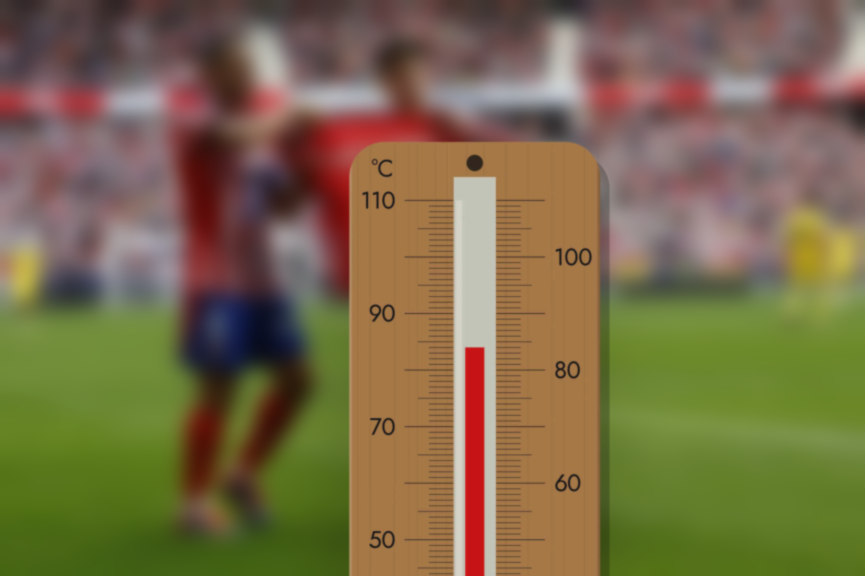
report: 84 (°C)
